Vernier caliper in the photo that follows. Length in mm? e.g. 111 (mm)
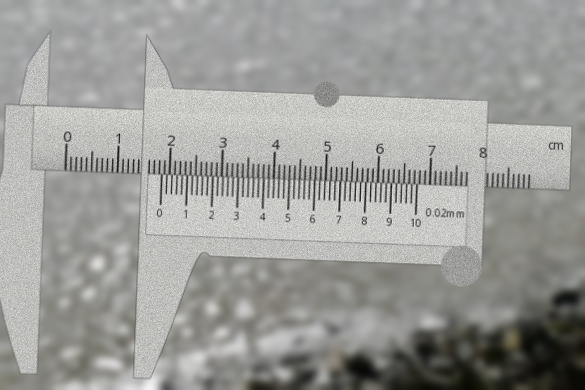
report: 18.5 (mm)
